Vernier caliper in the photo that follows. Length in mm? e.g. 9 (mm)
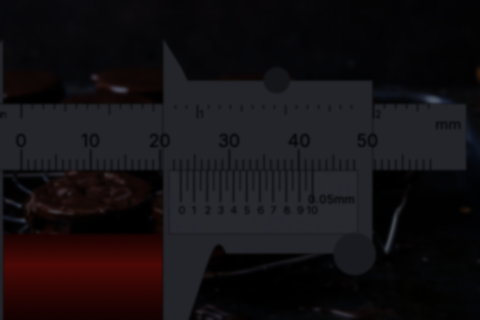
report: 23.0 (mm)
